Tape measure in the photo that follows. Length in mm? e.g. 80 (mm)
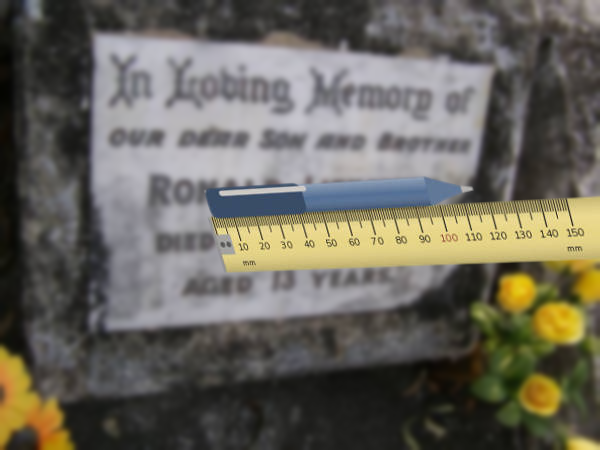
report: 115 (mm)
